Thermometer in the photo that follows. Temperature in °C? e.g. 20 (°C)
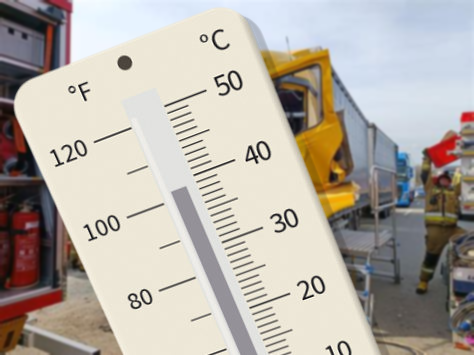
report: 39 (°C)
